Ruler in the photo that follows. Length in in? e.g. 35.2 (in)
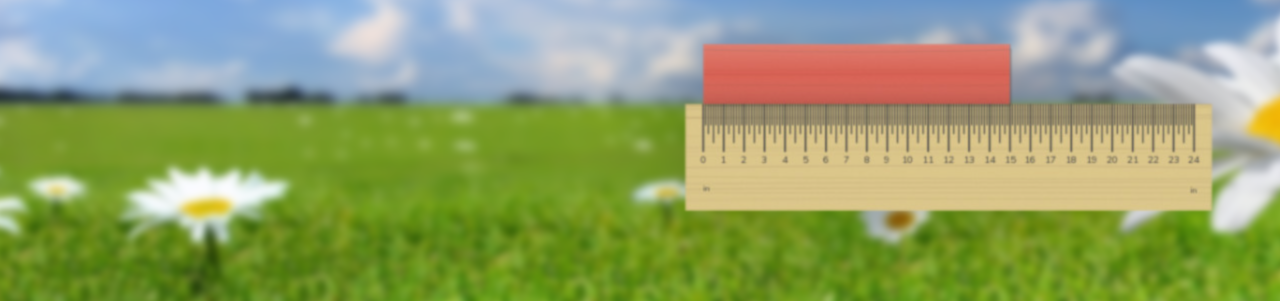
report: 15 (in)
